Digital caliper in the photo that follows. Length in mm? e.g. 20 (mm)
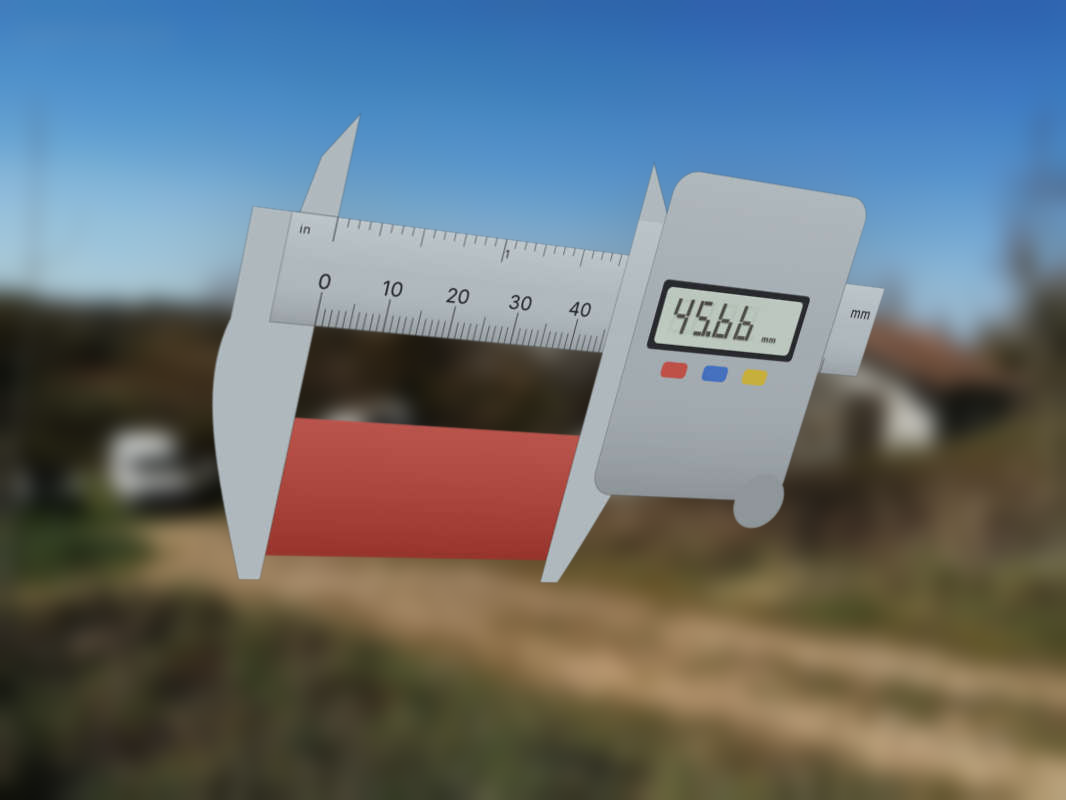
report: 45.66 (mm)
